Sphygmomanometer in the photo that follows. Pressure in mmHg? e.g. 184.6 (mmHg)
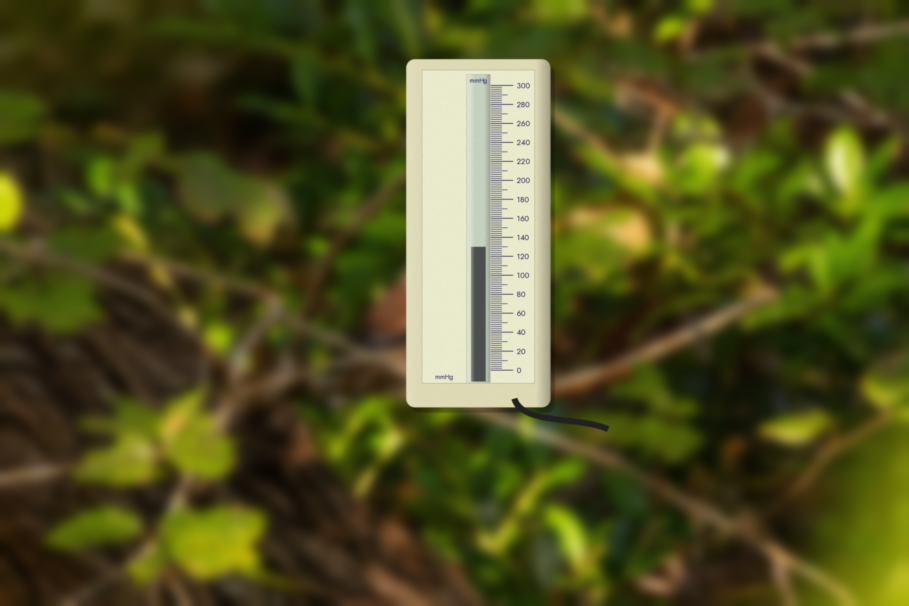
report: 130 (mmHg)
